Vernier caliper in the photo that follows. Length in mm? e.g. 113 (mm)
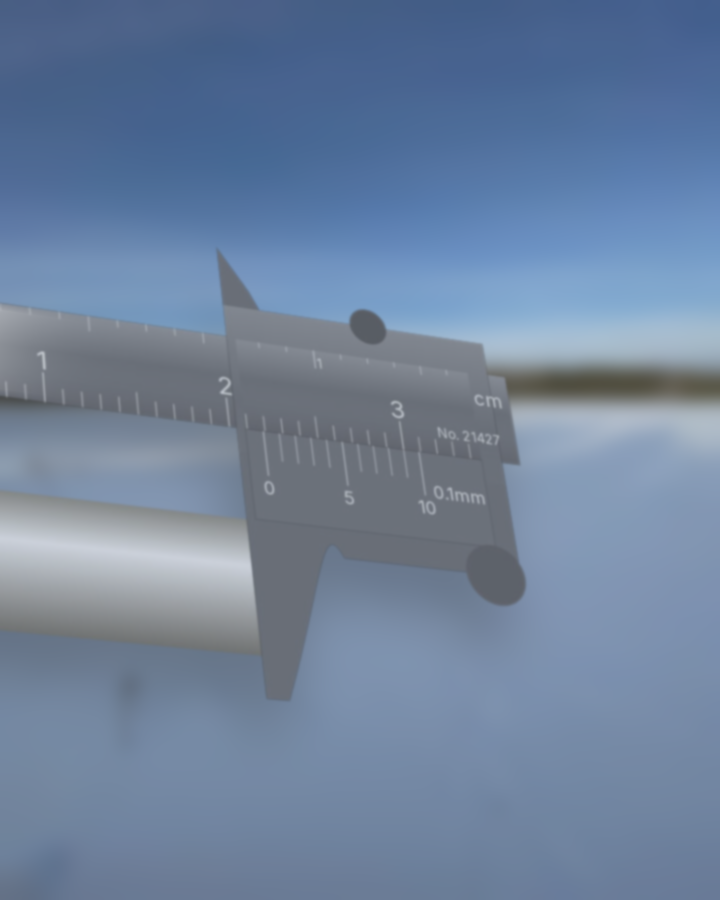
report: 21.9 (mm)
